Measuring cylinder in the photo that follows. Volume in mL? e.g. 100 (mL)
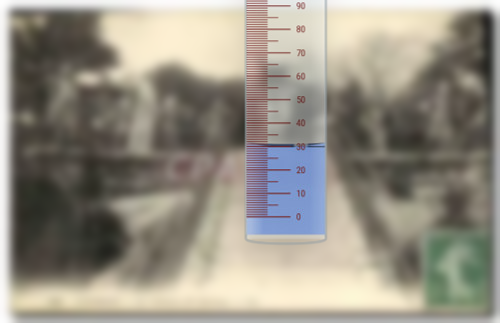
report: 30 (mL)
